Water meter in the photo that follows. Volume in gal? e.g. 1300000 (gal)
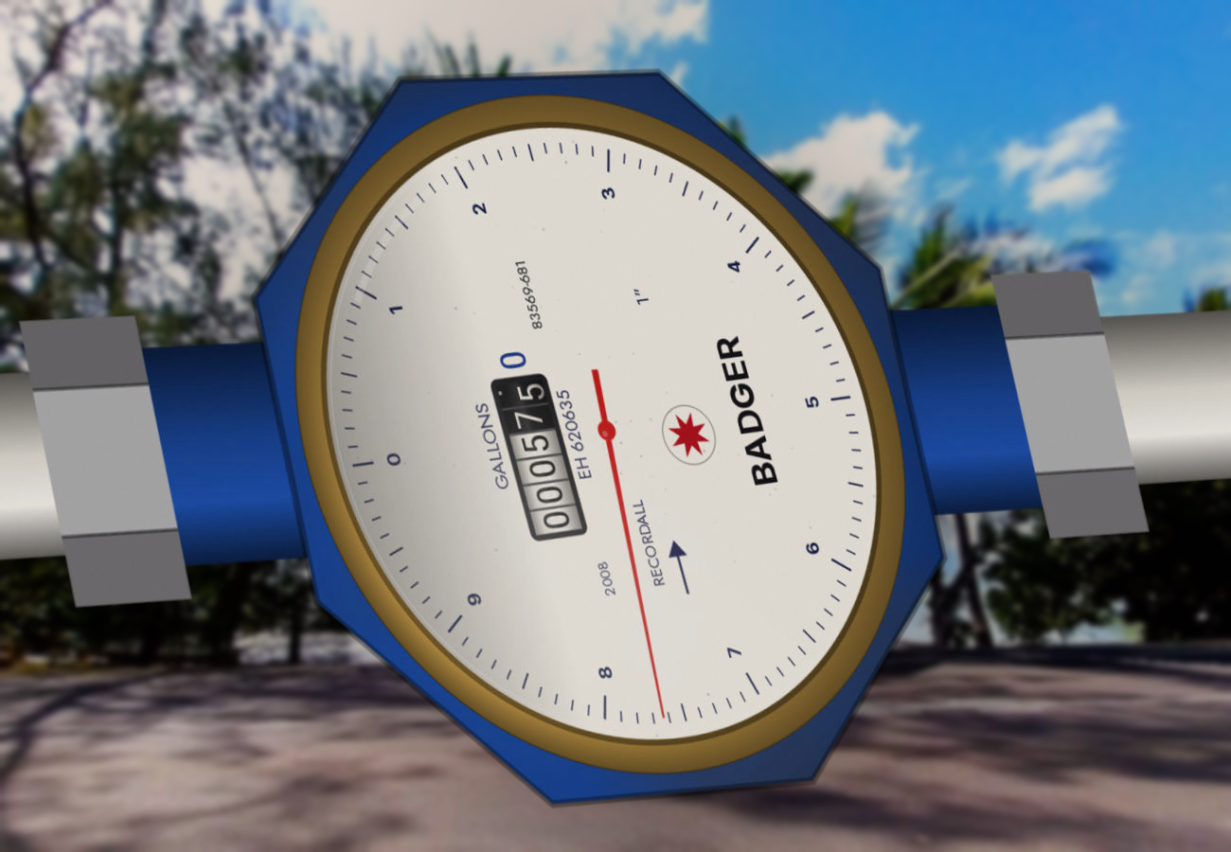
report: 5747.6 (gal)
